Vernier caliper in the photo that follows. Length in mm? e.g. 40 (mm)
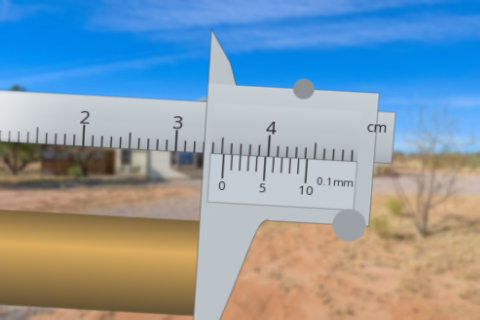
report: 35.2 (mm)
